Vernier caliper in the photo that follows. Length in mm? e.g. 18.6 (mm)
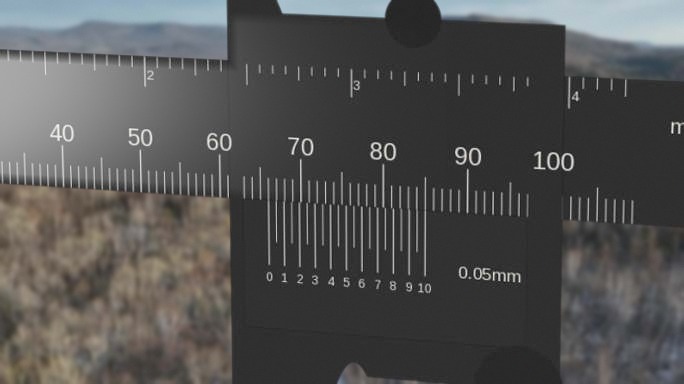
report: 66.0 (mm)
